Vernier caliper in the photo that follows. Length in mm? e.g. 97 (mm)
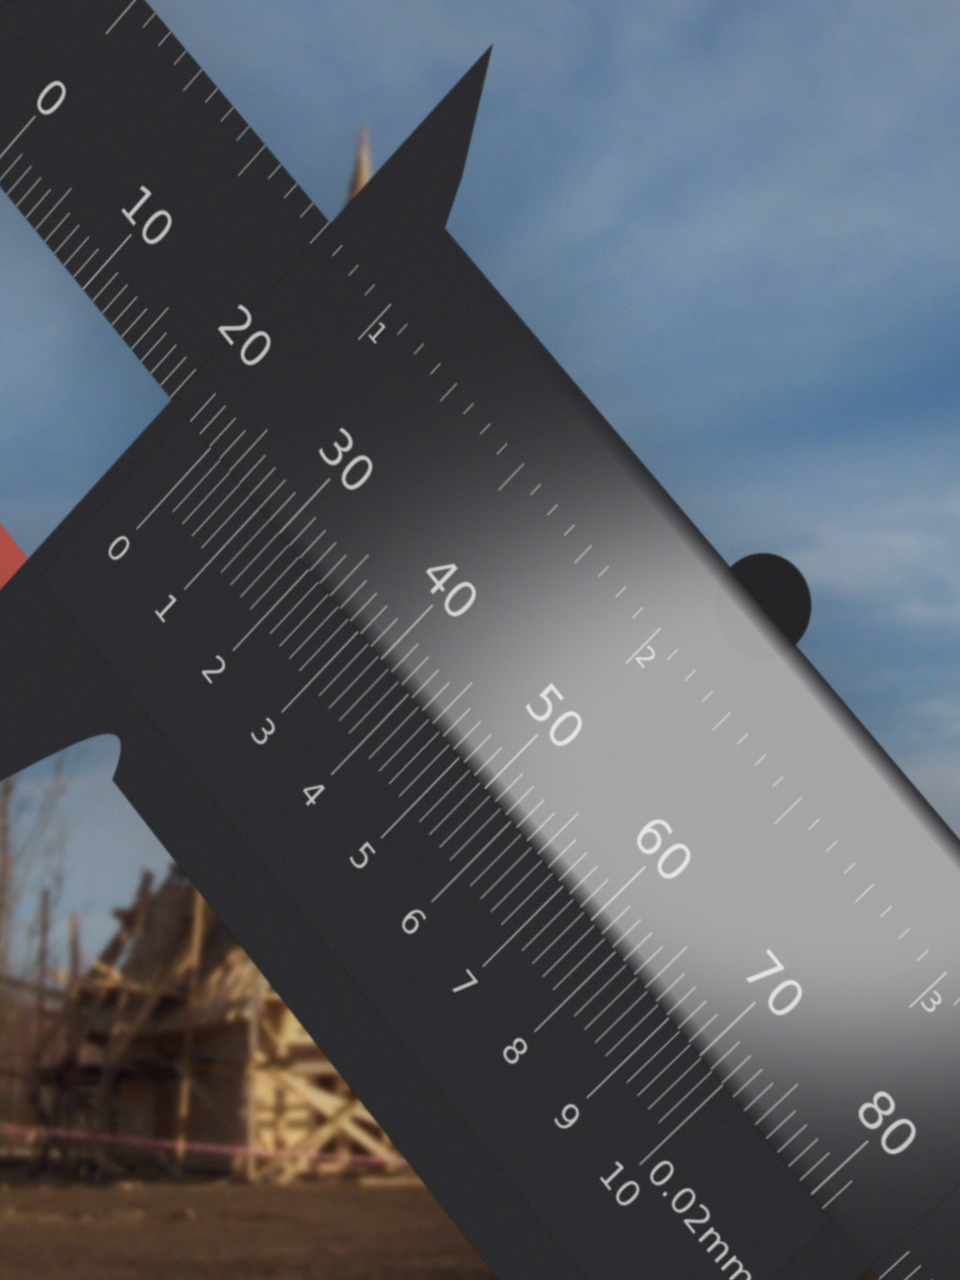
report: 23.1 (mm)
